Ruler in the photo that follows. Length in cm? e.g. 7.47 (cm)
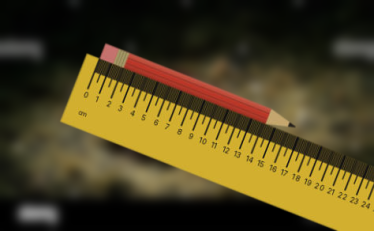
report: 16.5 (cm)
